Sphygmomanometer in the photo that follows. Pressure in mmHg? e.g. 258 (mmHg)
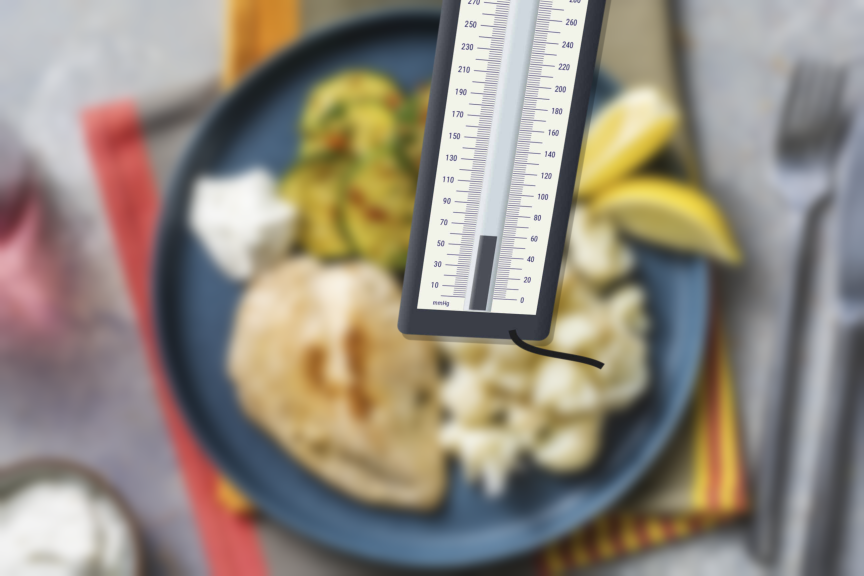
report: 60 (mmHg)
